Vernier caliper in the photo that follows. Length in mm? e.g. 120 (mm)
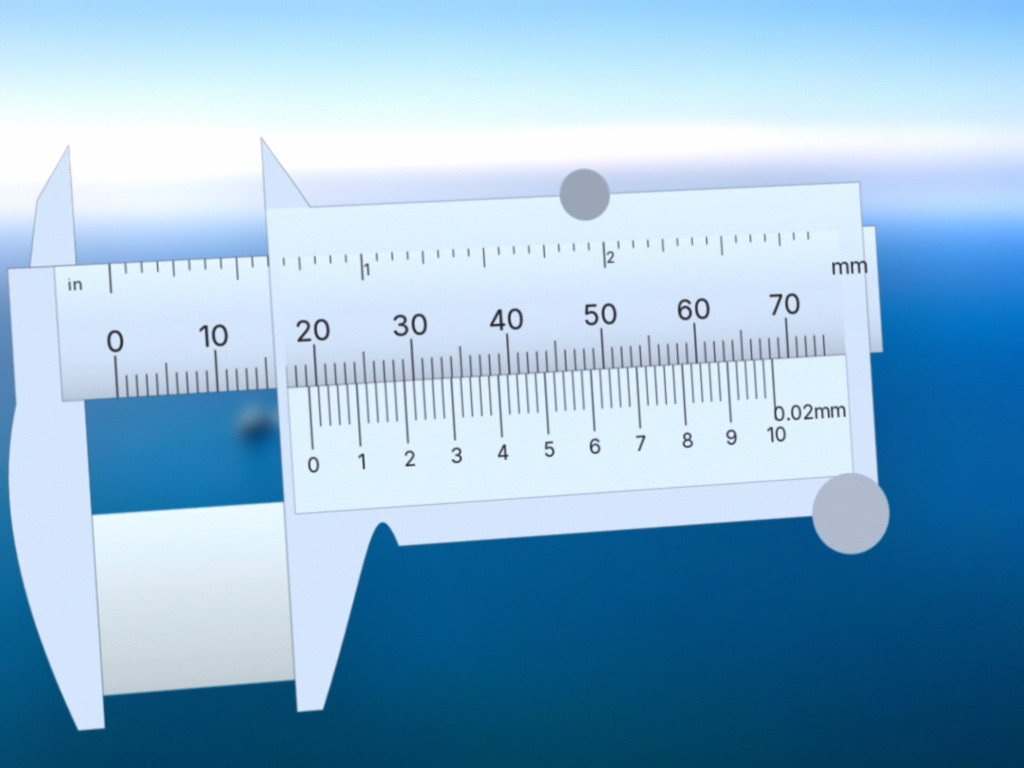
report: 19.2 (mm)
